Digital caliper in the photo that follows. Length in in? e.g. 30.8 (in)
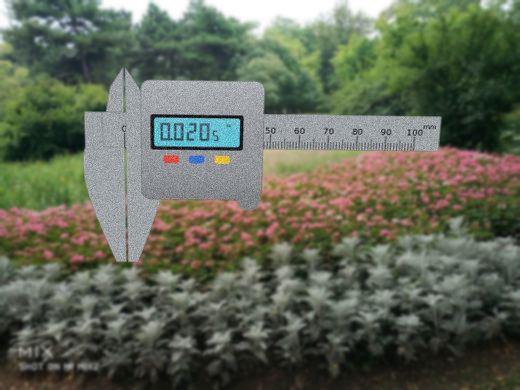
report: 0.0205 (in)
